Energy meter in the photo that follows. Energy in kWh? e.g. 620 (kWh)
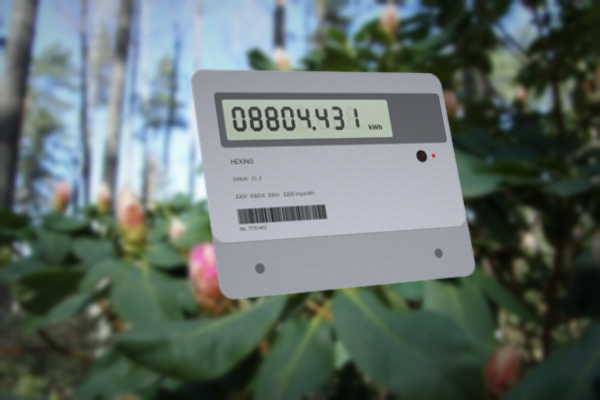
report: 8804.431 (kWh)
